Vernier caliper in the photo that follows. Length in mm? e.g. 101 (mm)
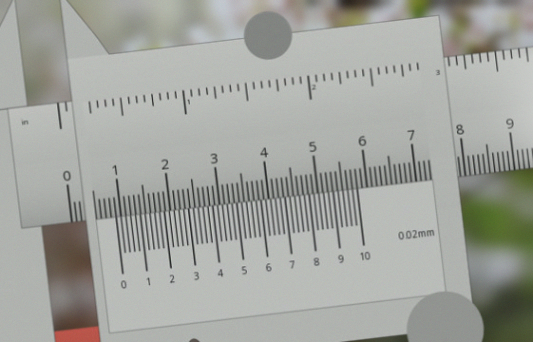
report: 9.0 (mm)
